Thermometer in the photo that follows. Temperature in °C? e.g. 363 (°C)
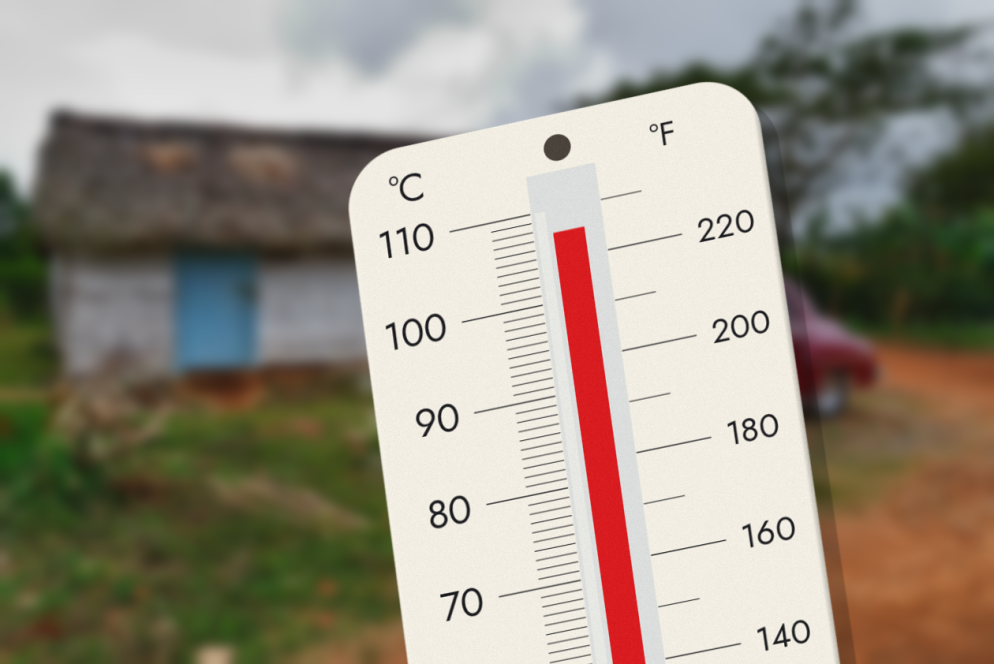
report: 107.5 (°C)
